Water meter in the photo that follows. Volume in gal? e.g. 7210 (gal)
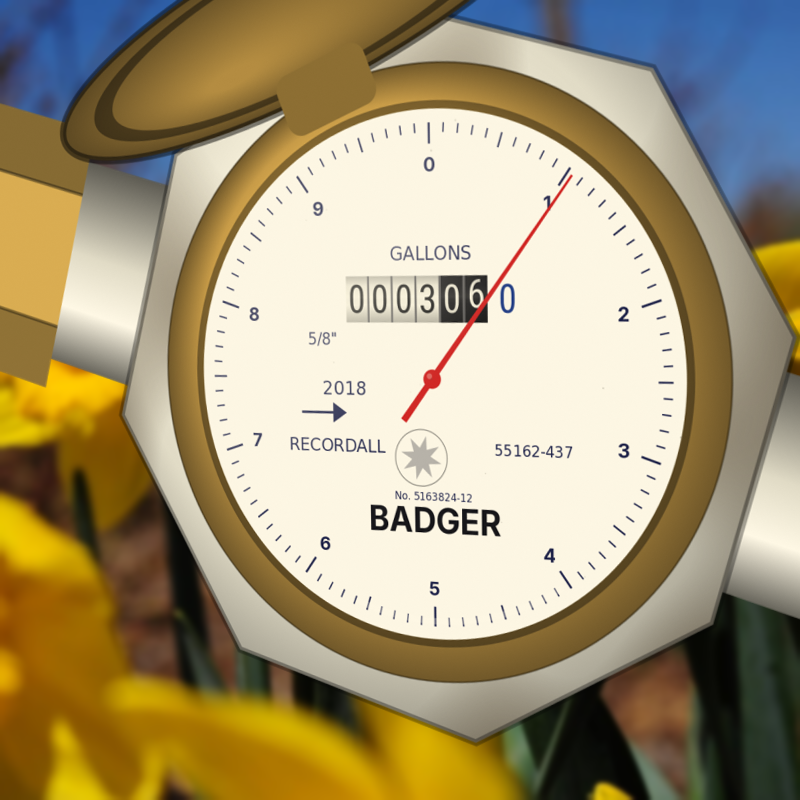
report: 3061.0 (gal)
